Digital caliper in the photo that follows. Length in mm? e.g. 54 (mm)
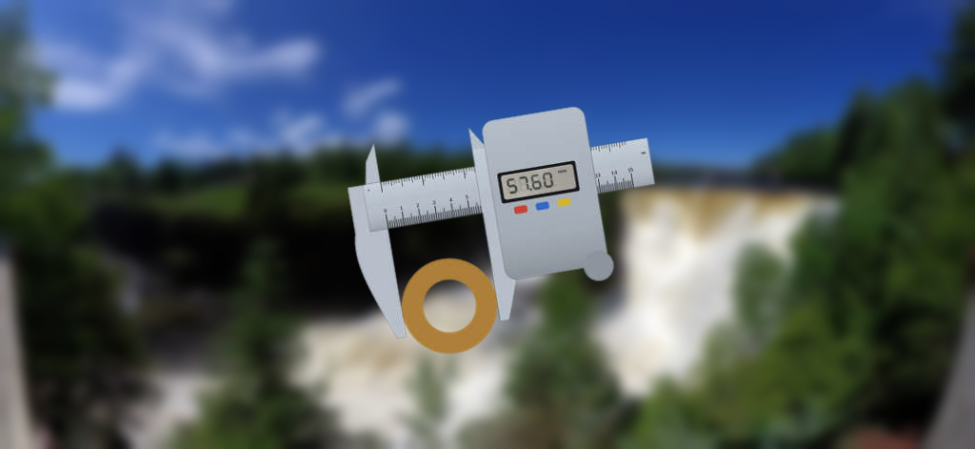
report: 57.60 (mm)
